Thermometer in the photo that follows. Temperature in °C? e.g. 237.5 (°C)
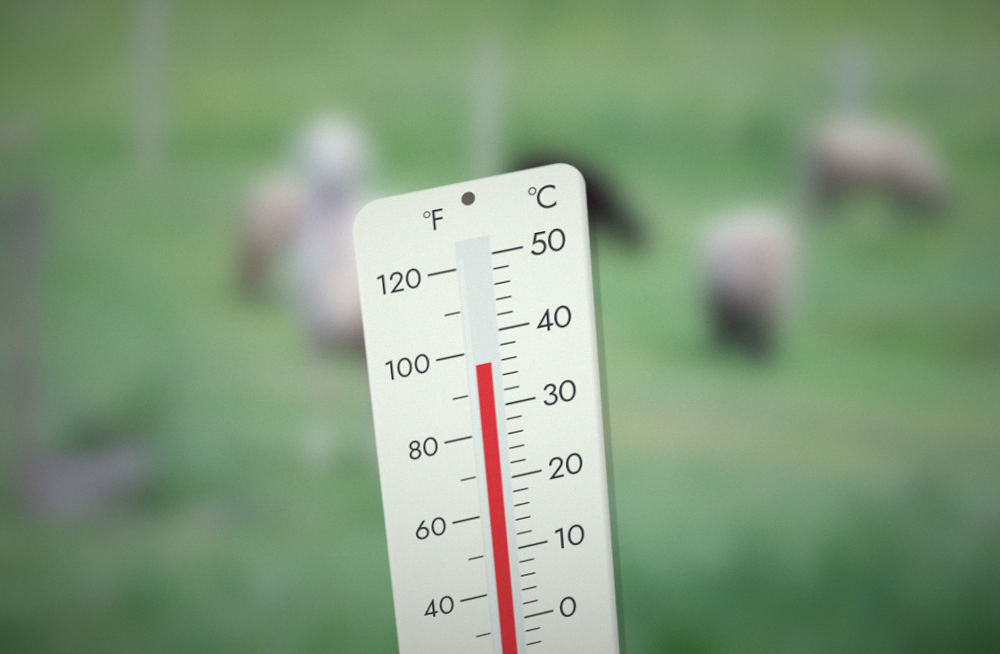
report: 36 (°C)
